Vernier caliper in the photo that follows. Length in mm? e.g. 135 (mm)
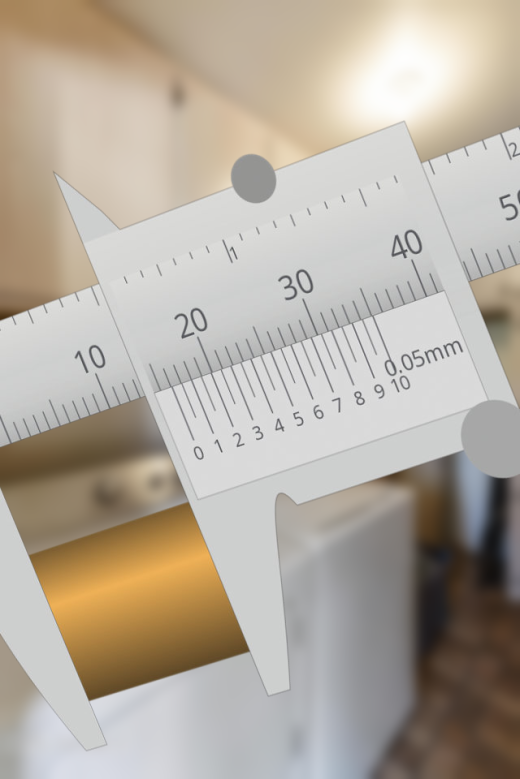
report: 16.1 (mm)
